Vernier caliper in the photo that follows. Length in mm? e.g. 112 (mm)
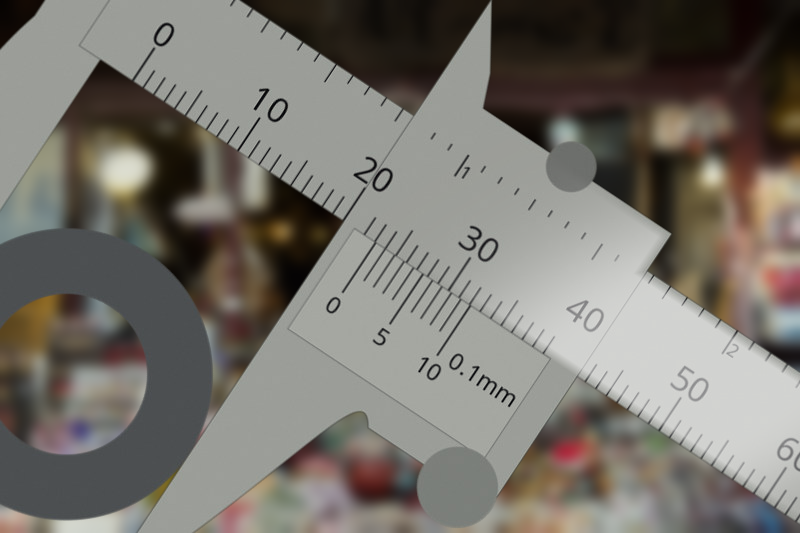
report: 23.1 (mm)
